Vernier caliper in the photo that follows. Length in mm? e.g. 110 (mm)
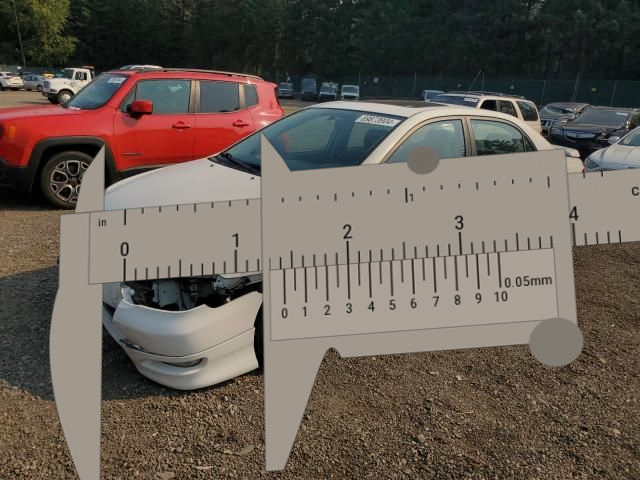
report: 14.3 (mm)
